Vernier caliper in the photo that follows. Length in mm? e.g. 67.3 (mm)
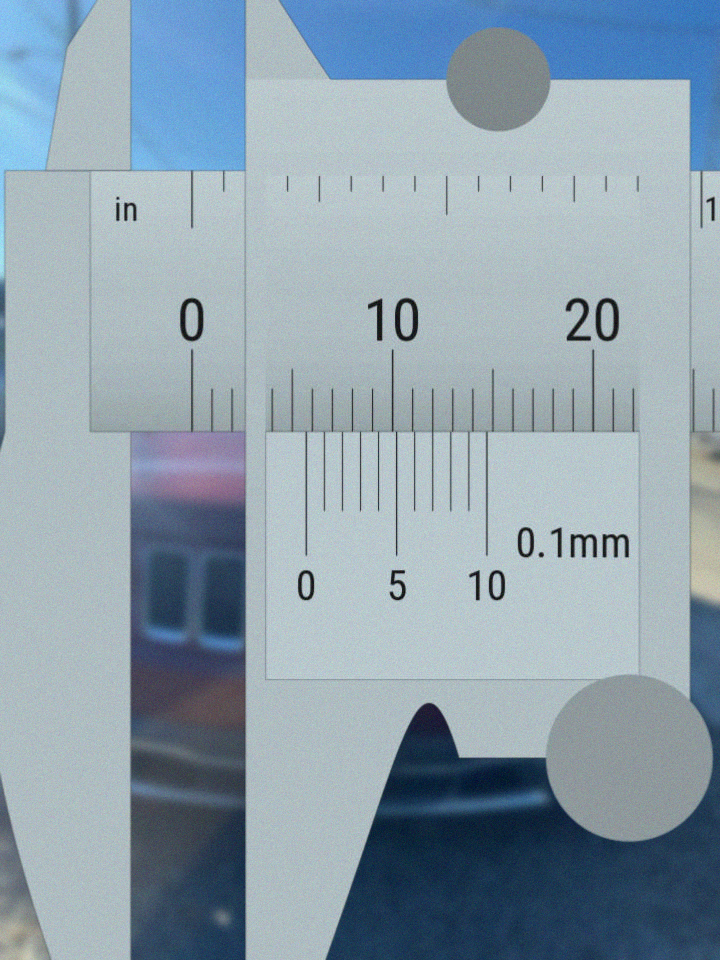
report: 5.7 (mm)
